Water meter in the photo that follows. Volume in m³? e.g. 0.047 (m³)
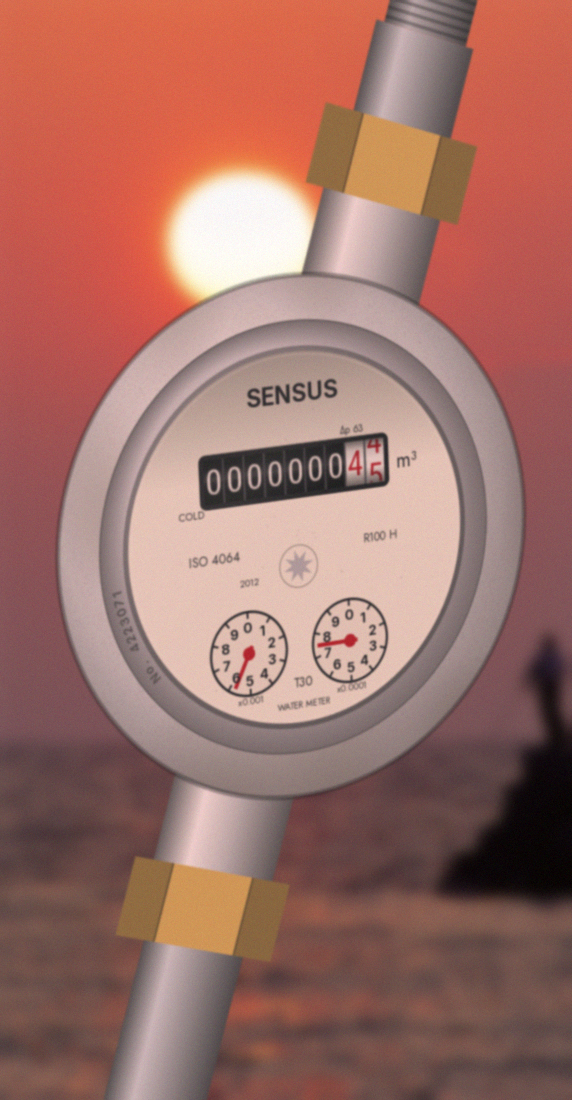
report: 0.4457 (m³)
